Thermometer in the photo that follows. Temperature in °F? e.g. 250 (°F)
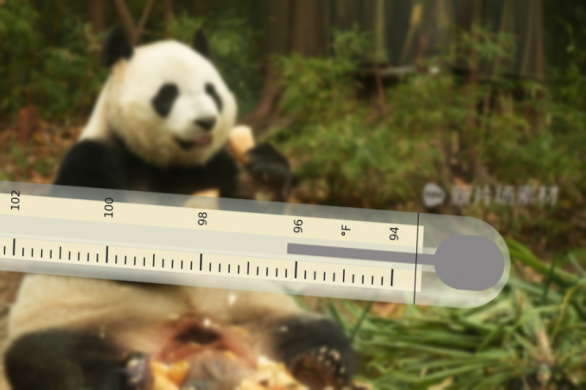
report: 96.2 (°F)
